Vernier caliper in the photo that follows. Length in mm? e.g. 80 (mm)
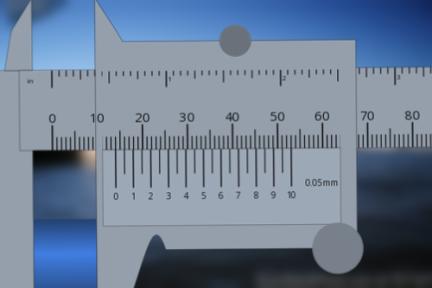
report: 14.0 (mm)
